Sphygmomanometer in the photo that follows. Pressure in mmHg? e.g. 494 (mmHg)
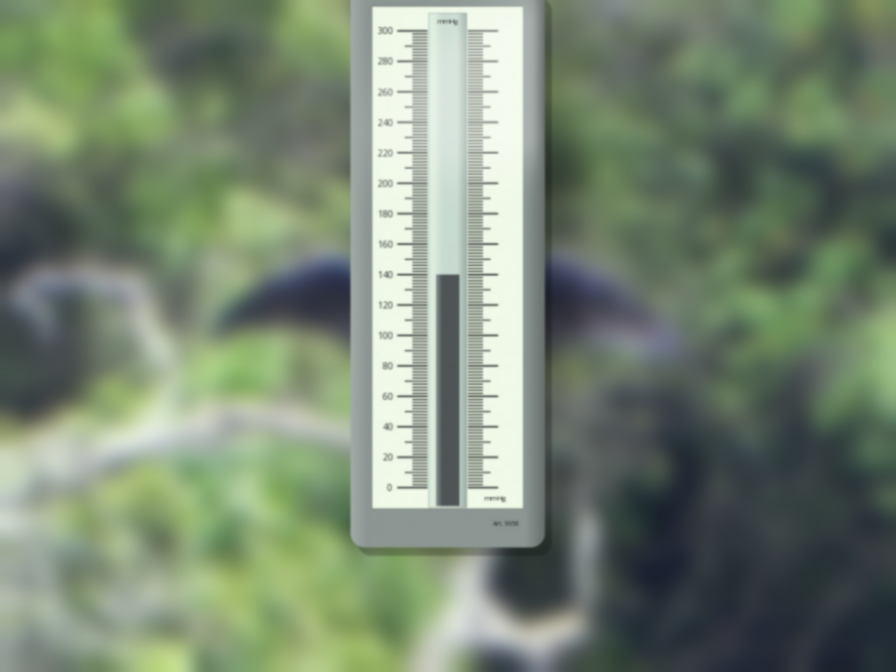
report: 140 (mmHg)
